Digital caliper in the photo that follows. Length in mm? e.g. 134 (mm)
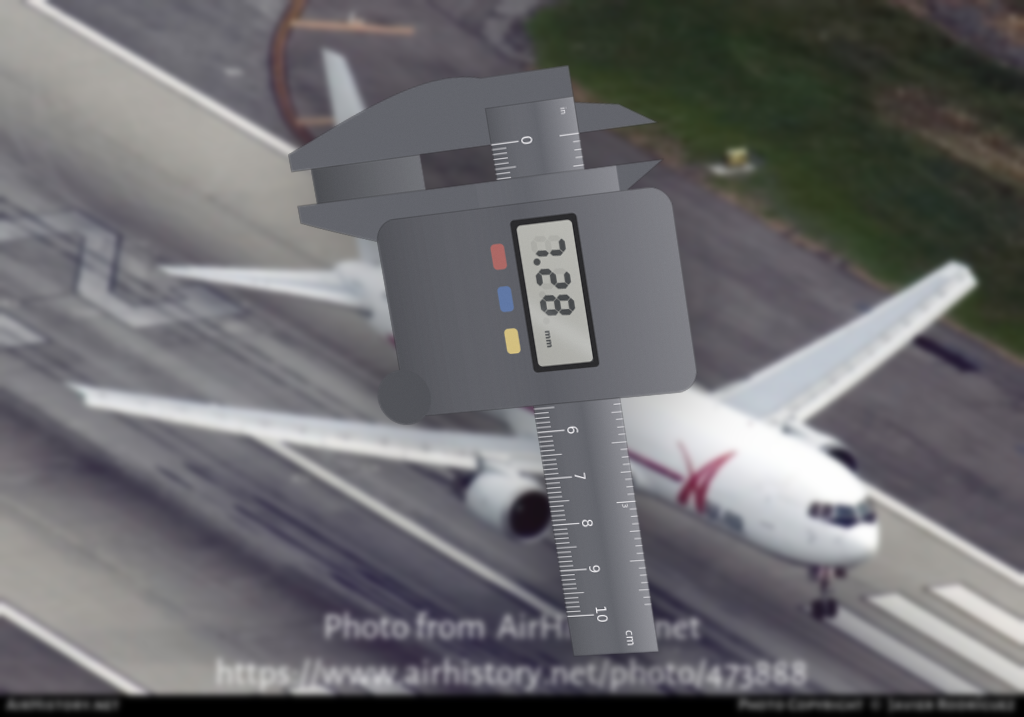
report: 7.28 (mm)
